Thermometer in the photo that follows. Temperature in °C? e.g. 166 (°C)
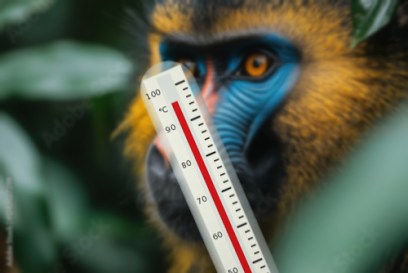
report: 96 (°C)
